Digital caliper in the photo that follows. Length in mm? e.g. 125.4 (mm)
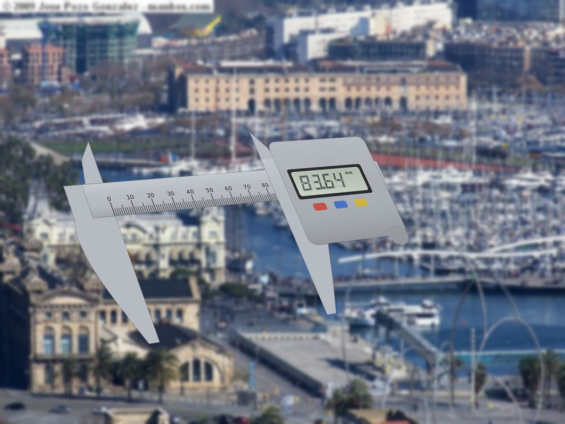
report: 83.64 (mm)
